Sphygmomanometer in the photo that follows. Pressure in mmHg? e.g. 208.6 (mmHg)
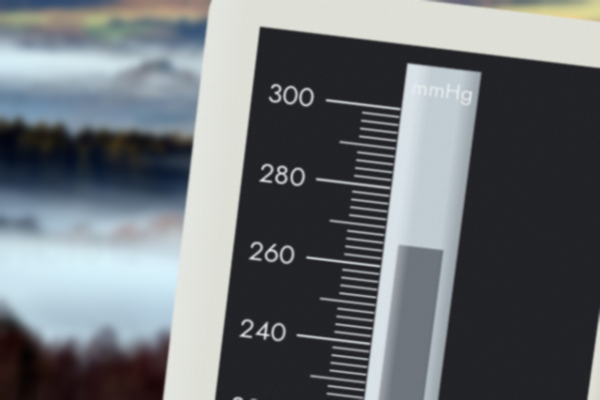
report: 266 (mmHg)
